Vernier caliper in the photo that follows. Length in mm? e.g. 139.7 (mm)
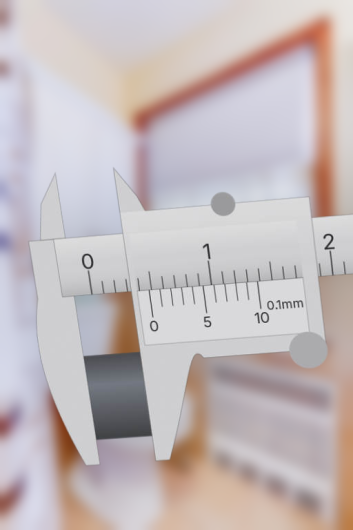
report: 4.8 (mm)
